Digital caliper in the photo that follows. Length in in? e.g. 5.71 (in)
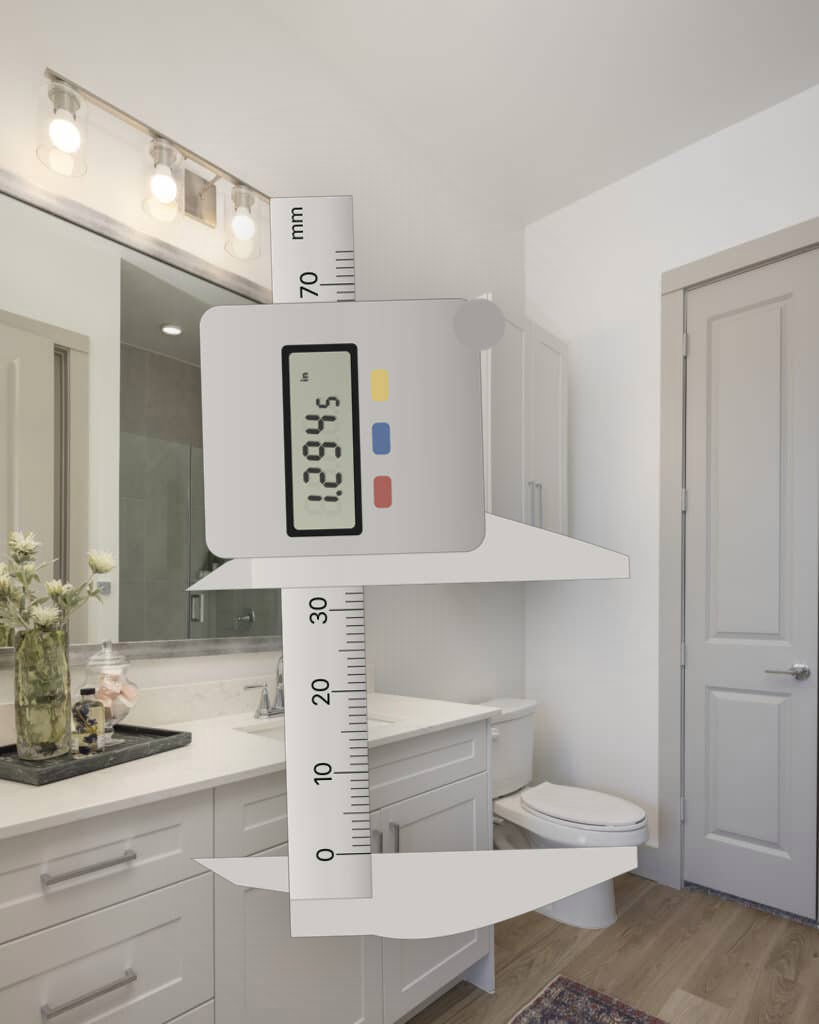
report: 1.2945 (in)
